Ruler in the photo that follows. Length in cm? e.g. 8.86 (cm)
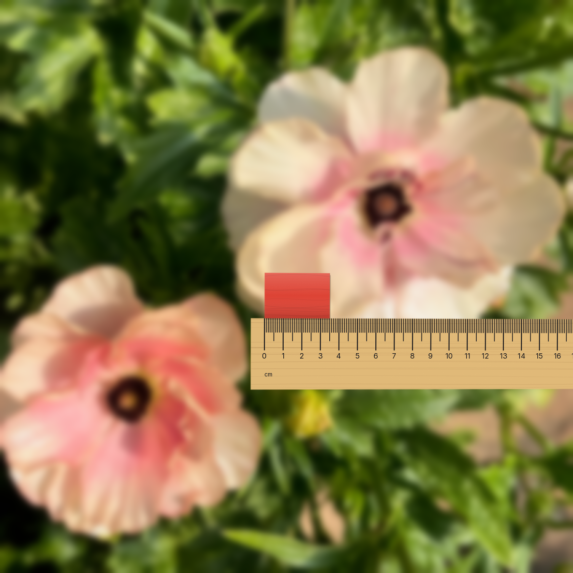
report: 3.5 (cm)
